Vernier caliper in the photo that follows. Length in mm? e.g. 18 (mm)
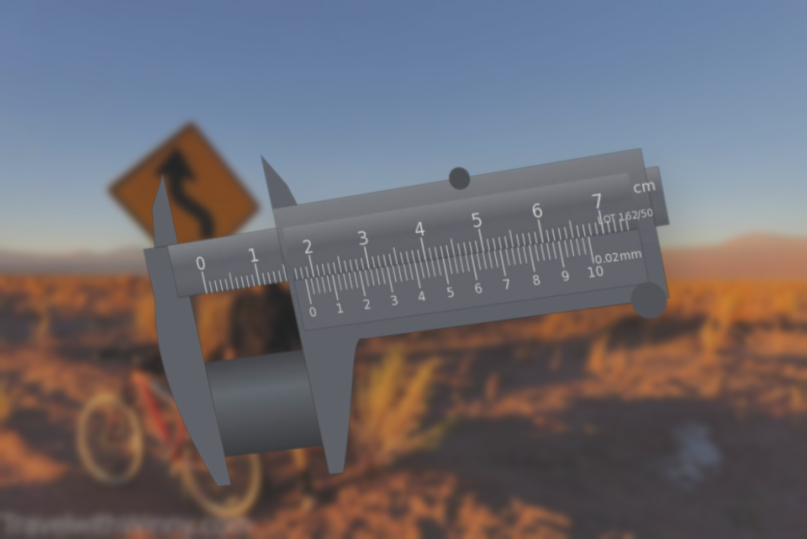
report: 18.5 (mm)
